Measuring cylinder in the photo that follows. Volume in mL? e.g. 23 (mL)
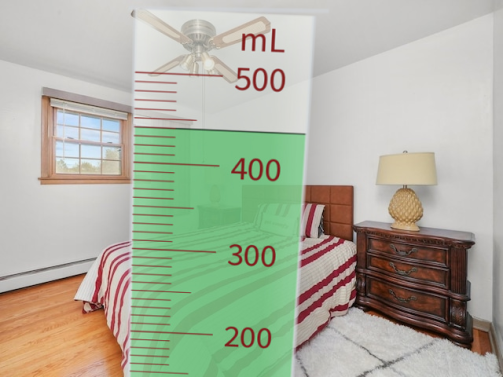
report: 440 (mL)
